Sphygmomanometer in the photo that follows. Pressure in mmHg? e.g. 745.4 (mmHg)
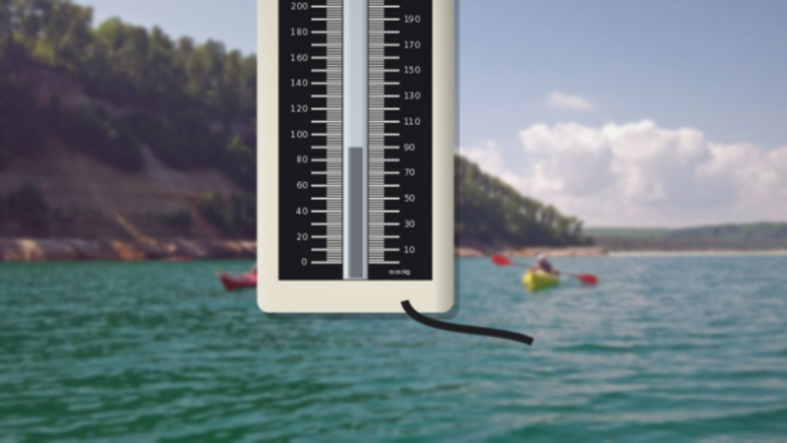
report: 90 (mmHg)
